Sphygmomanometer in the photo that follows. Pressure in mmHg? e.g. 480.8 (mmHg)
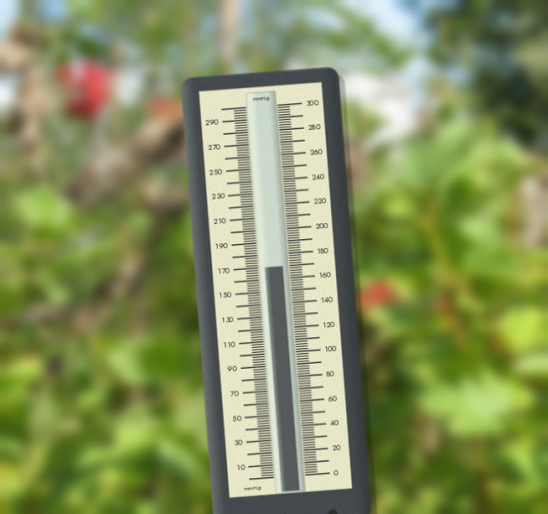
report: 170 (mmHg)
